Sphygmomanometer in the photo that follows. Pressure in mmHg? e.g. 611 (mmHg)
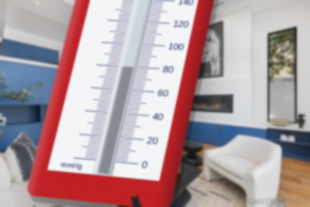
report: 80 (mmHg)
